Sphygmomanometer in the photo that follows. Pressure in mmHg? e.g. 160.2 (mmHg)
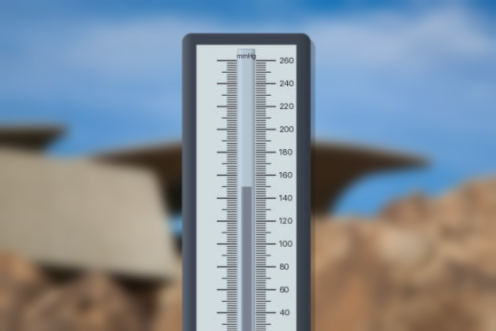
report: 150 (mmHg)
